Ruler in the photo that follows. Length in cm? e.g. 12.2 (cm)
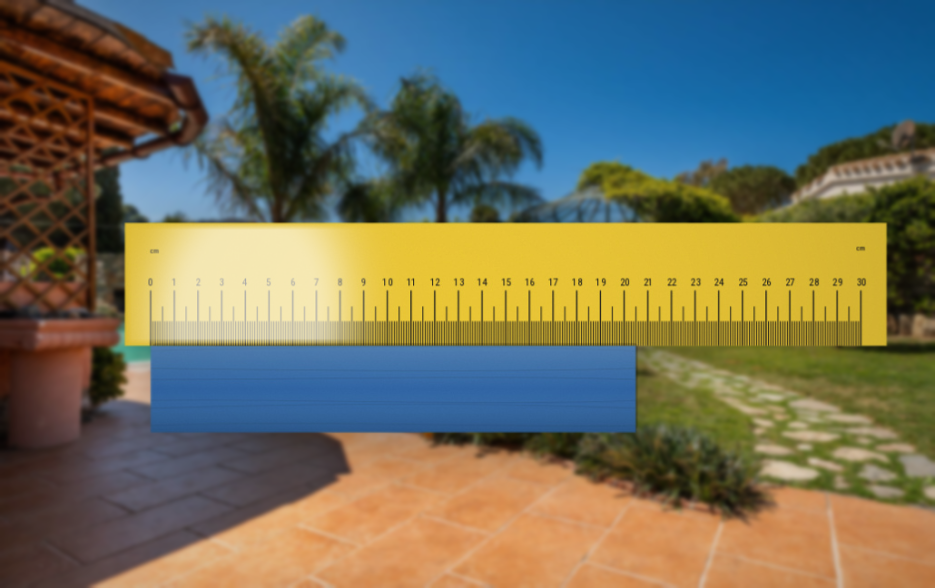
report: 20.5 (cm)
